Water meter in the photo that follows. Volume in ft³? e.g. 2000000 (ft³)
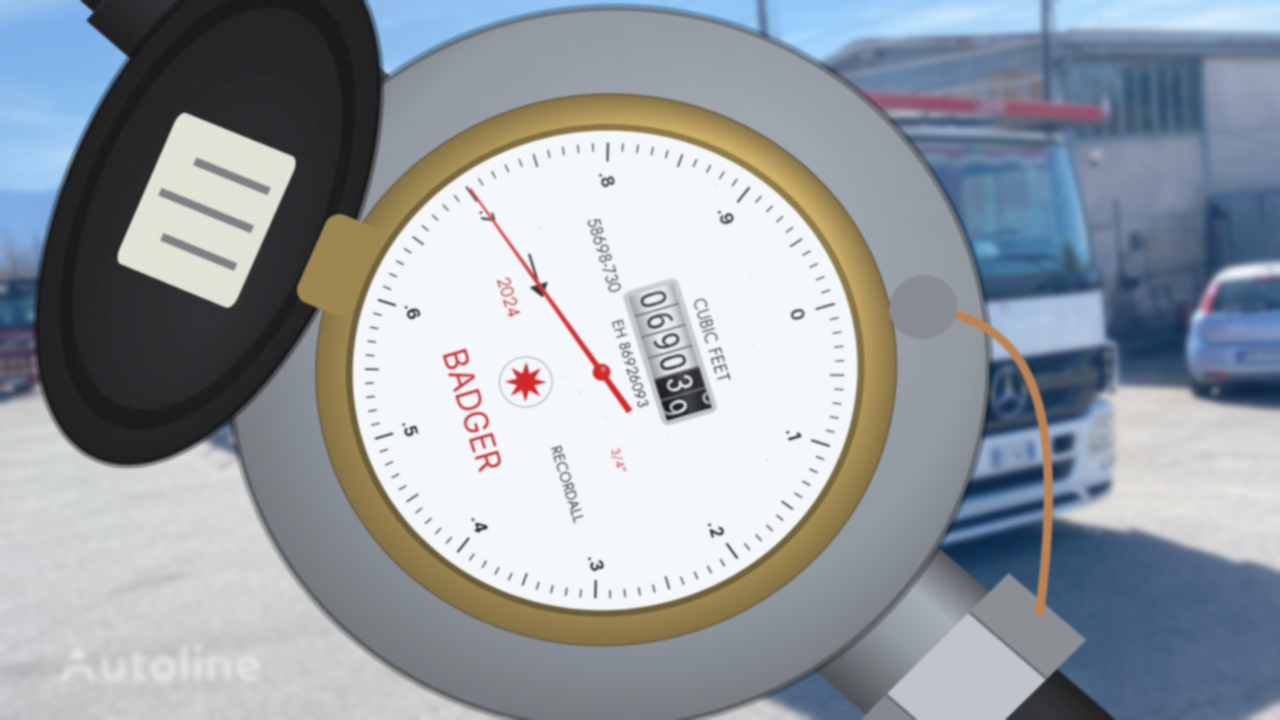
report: 69038.70 (ft³)
